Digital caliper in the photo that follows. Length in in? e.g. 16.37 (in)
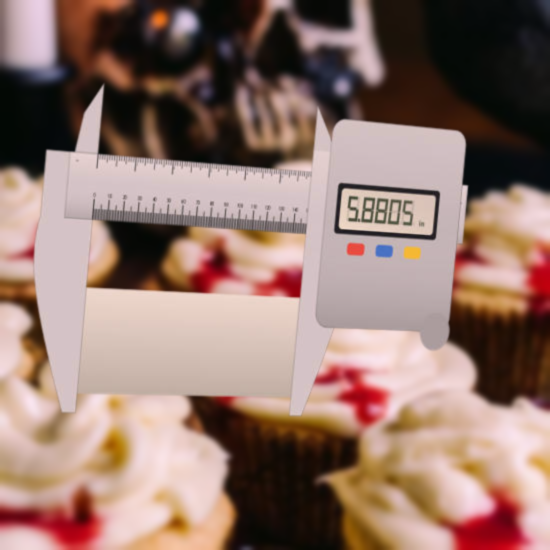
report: 5.8805 (in)
